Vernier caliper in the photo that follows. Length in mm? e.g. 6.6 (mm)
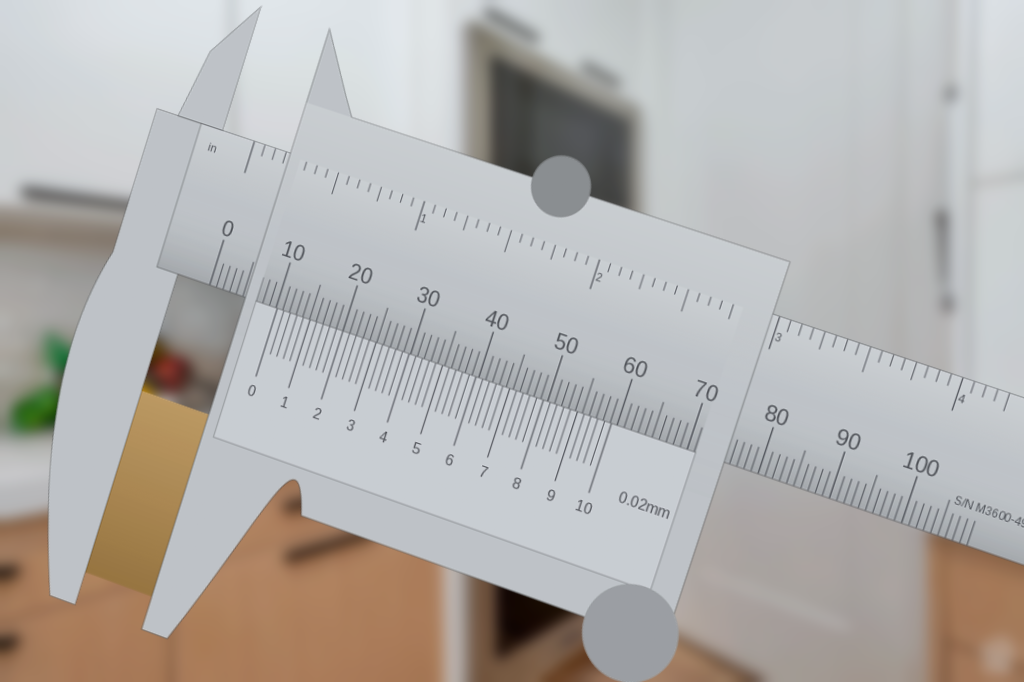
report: 10.2 (mm)
